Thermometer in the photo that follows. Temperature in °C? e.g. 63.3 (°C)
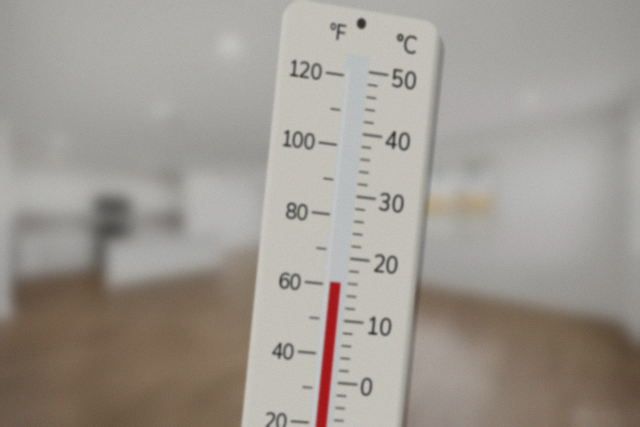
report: 16 (°C)
